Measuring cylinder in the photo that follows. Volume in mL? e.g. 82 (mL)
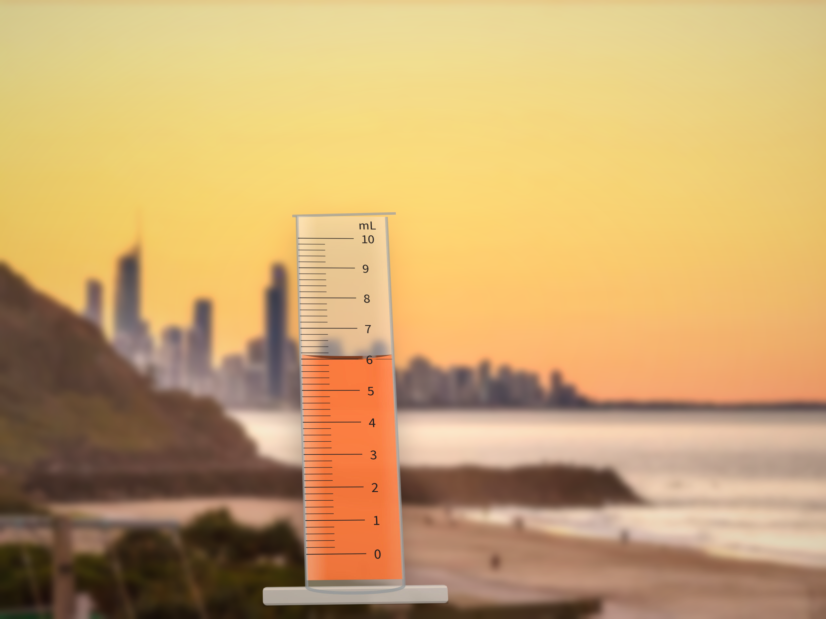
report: 6 (mL)
